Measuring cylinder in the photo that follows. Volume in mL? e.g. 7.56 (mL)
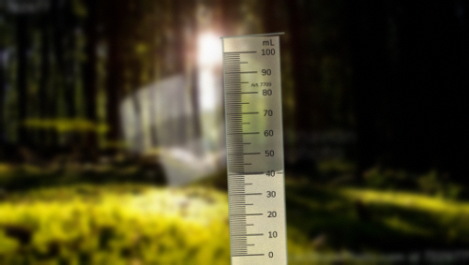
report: 40 (mL)
